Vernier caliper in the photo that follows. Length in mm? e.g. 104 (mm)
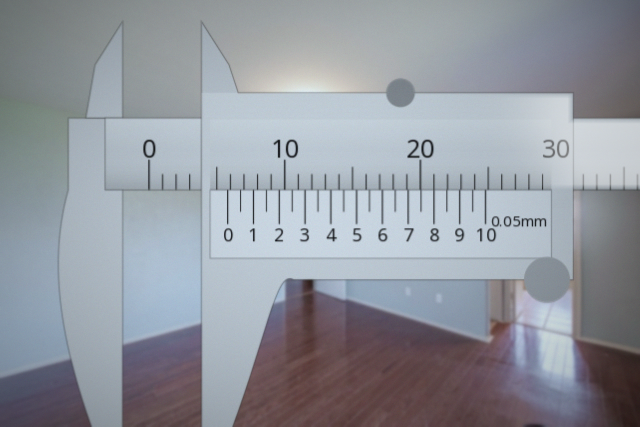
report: 5.8 (mm)
